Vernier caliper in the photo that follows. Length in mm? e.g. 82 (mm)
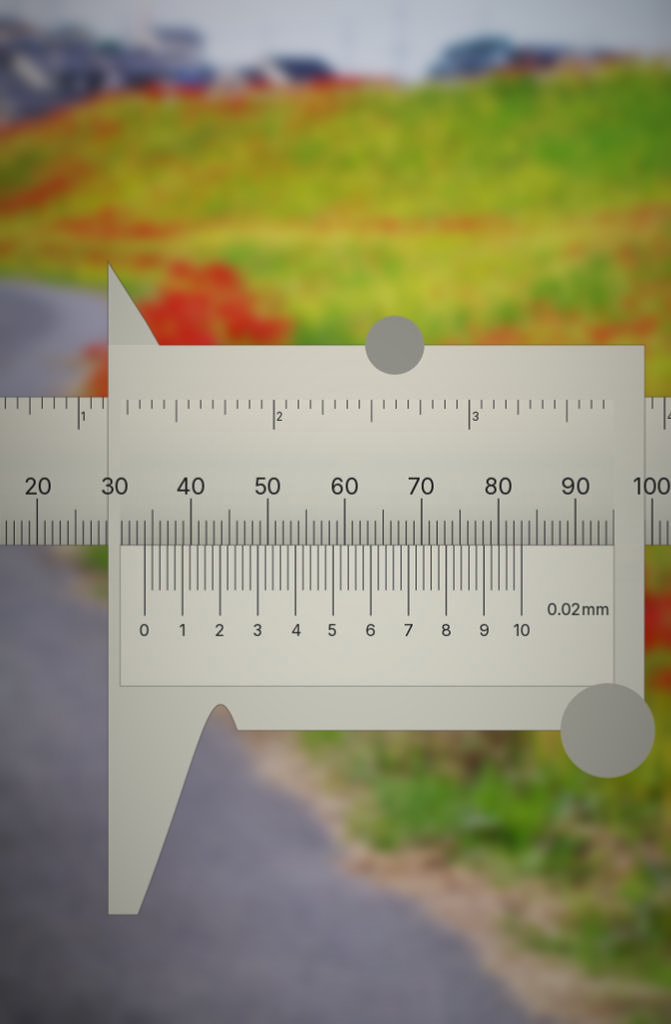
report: 34.0 (mm)
